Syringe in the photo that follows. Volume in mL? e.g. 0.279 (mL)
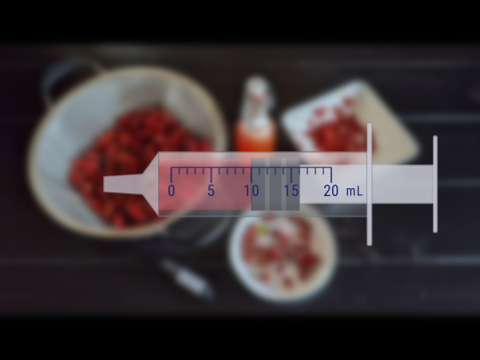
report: 10 (mL)
